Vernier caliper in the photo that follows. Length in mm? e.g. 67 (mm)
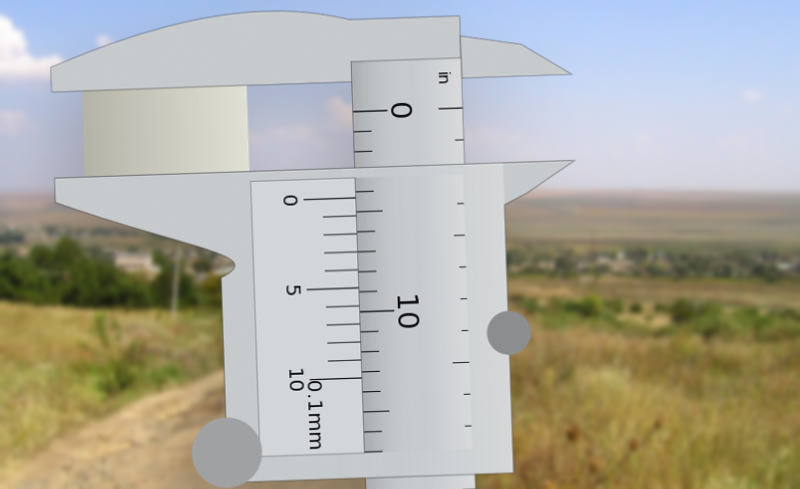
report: 4.3 (mm)
